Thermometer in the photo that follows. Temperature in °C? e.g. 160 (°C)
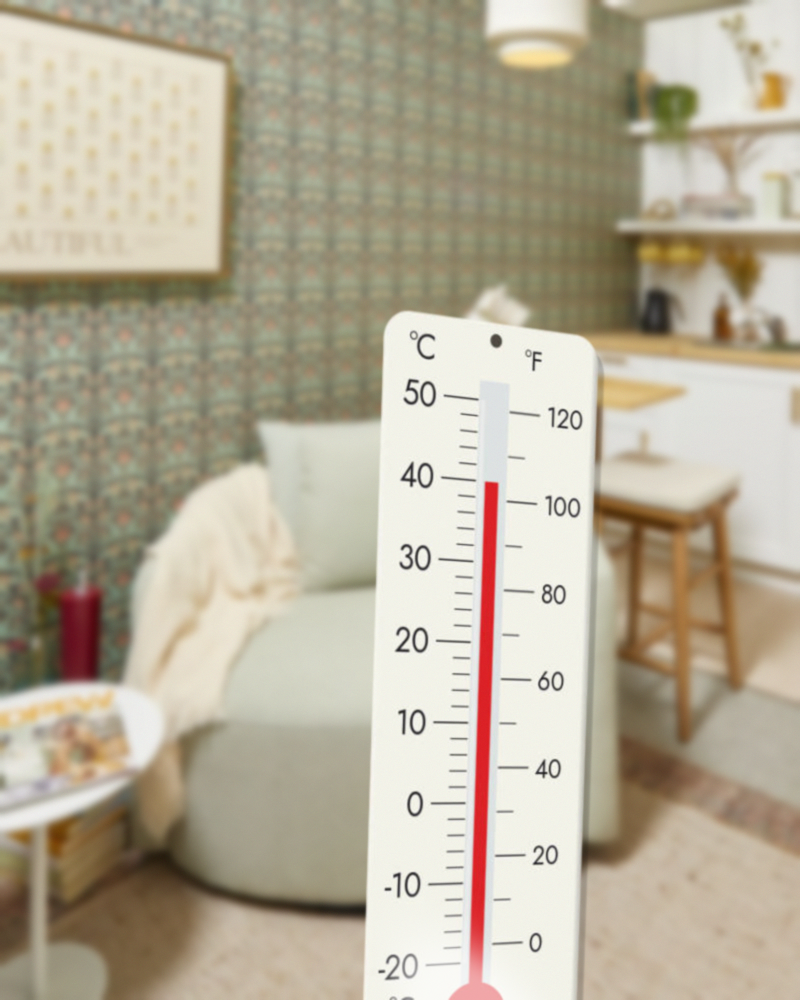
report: 40 (°C)
